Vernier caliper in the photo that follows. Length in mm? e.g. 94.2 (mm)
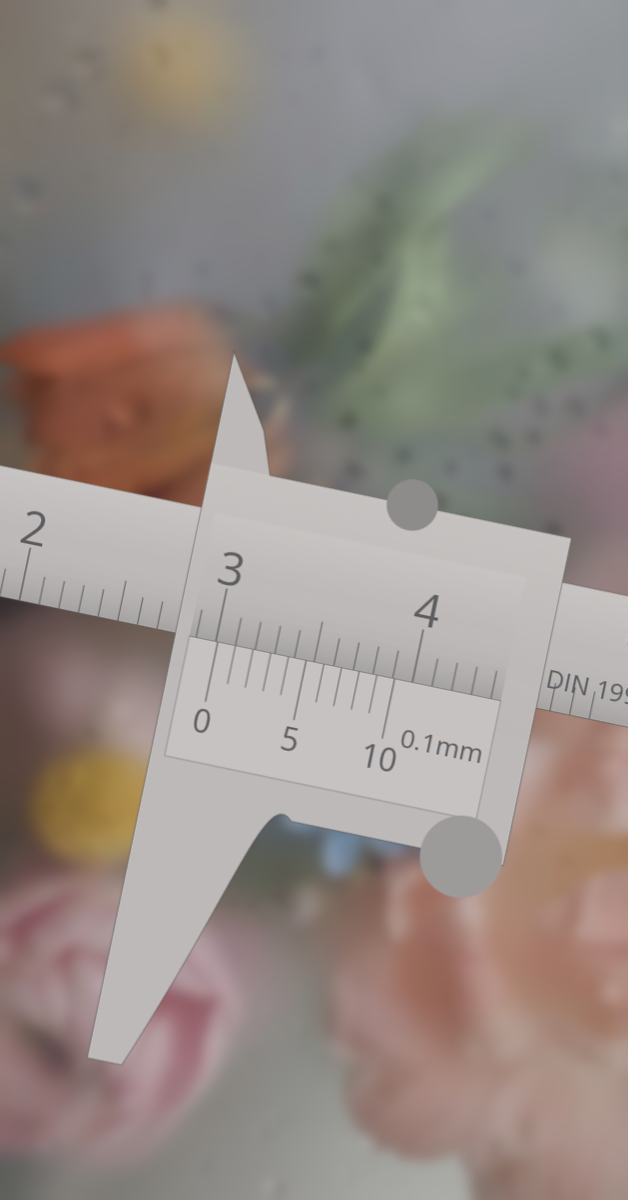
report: 30.1 (mm)
